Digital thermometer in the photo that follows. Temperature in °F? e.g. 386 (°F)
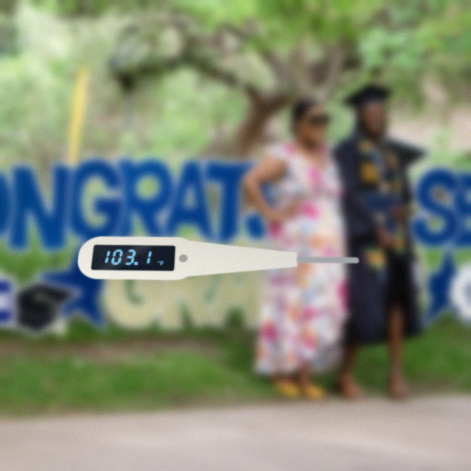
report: 103.1 (°F)
